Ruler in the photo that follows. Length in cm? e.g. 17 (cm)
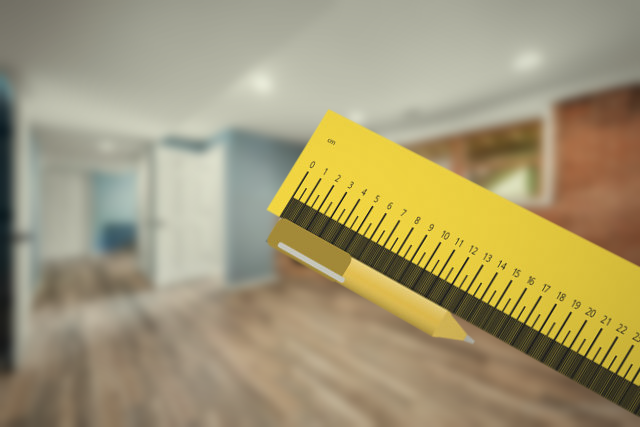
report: 15 (cm)
